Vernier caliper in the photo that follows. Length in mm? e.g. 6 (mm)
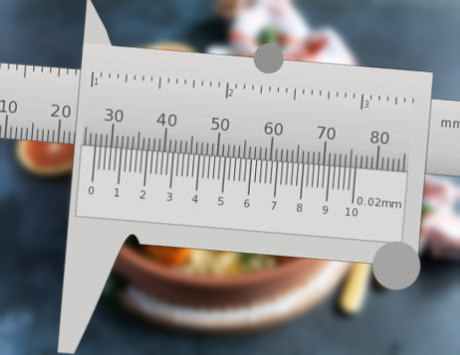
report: 27.0 (mm)
